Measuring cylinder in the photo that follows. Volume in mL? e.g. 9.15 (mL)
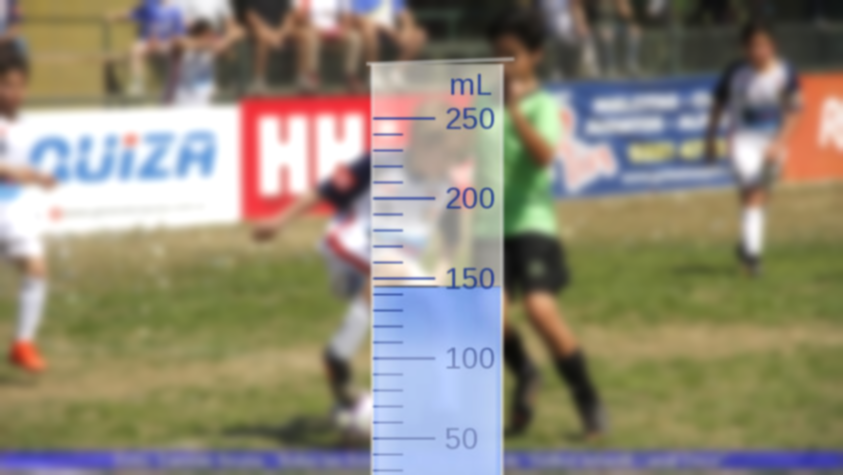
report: 145 (mL)
